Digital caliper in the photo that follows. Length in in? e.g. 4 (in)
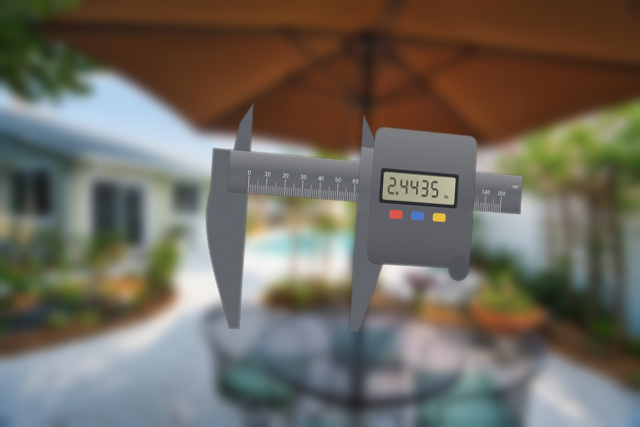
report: 2.4435 (in)
